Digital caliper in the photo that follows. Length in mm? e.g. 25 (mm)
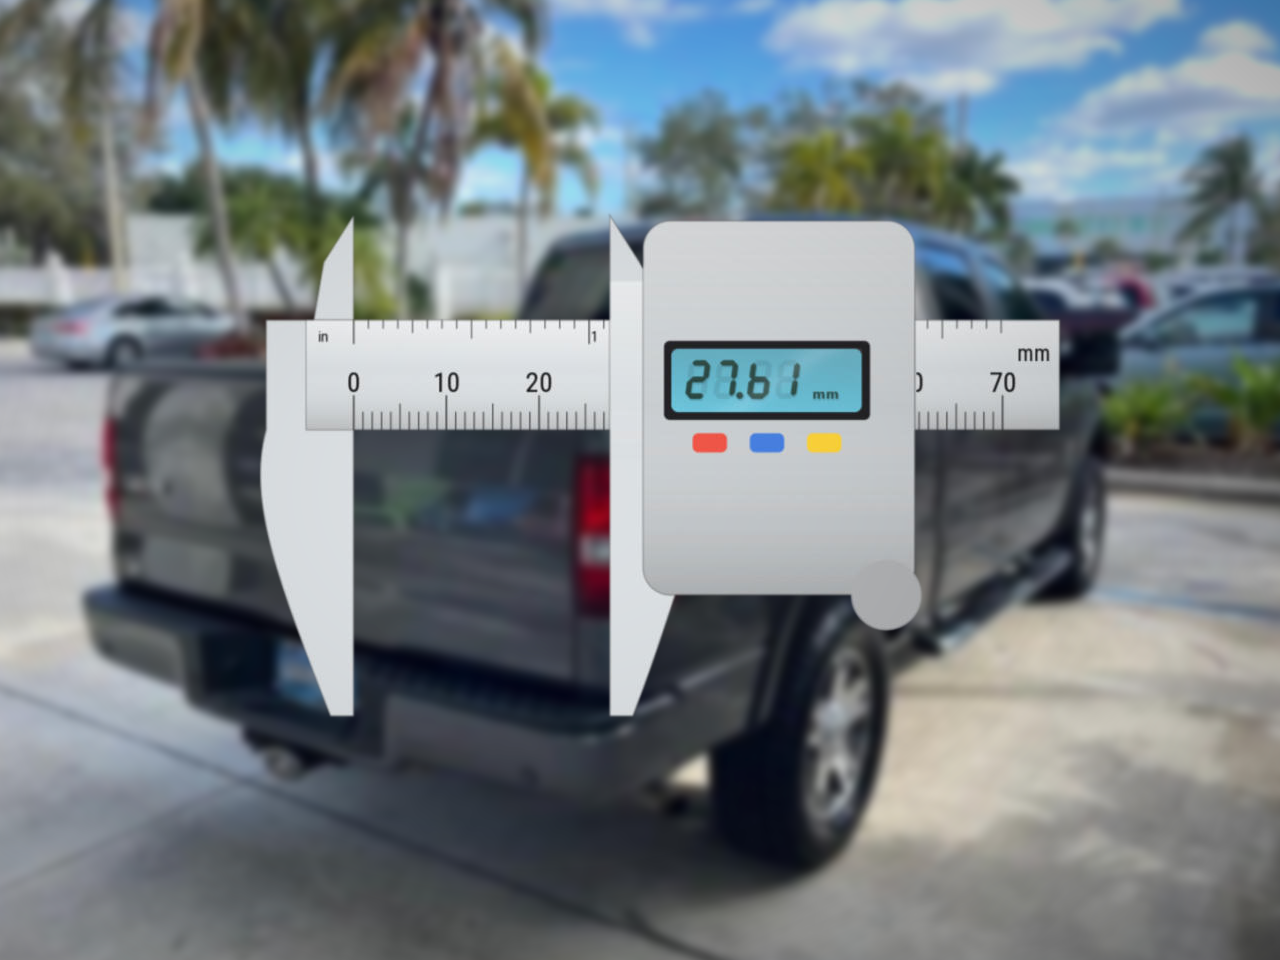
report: 27.61 (mm)
